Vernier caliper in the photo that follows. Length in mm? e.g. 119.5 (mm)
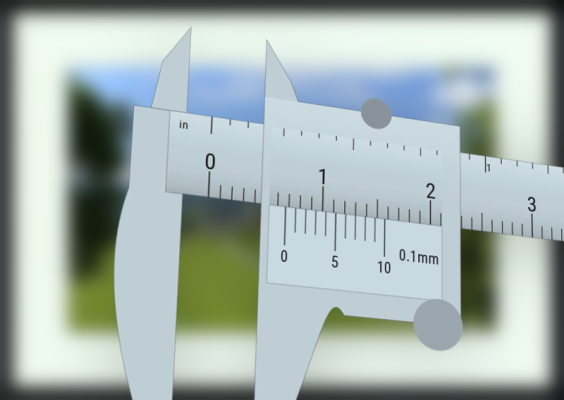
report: 6.7 (mm)
